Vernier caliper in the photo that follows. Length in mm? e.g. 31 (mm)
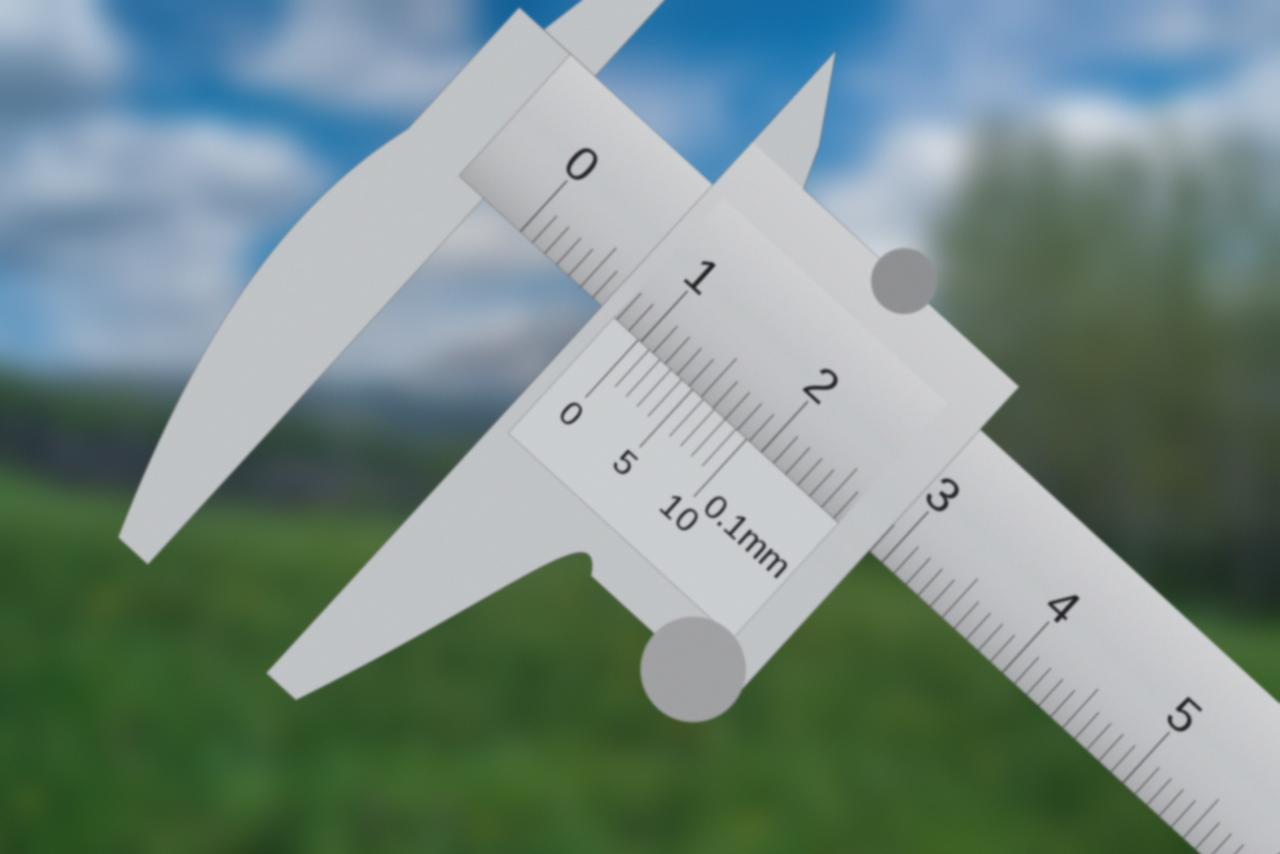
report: 9.8 (mm)
